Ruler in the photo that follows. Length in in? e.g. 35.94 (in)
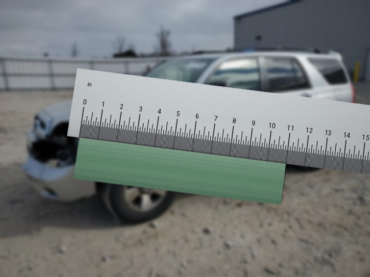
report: 11 (in)
